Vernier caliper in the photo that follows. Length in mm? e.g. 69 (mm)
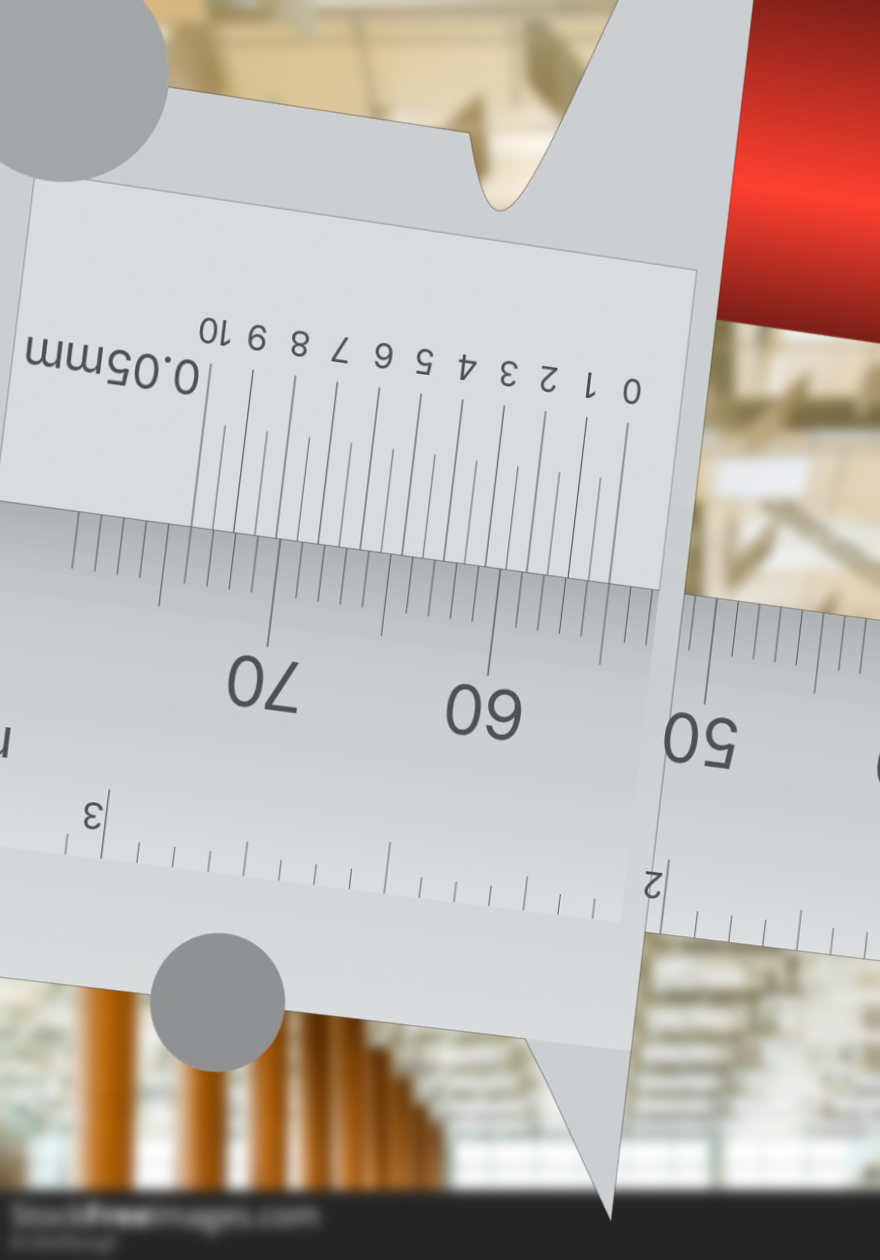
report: 55.0 (mm)
